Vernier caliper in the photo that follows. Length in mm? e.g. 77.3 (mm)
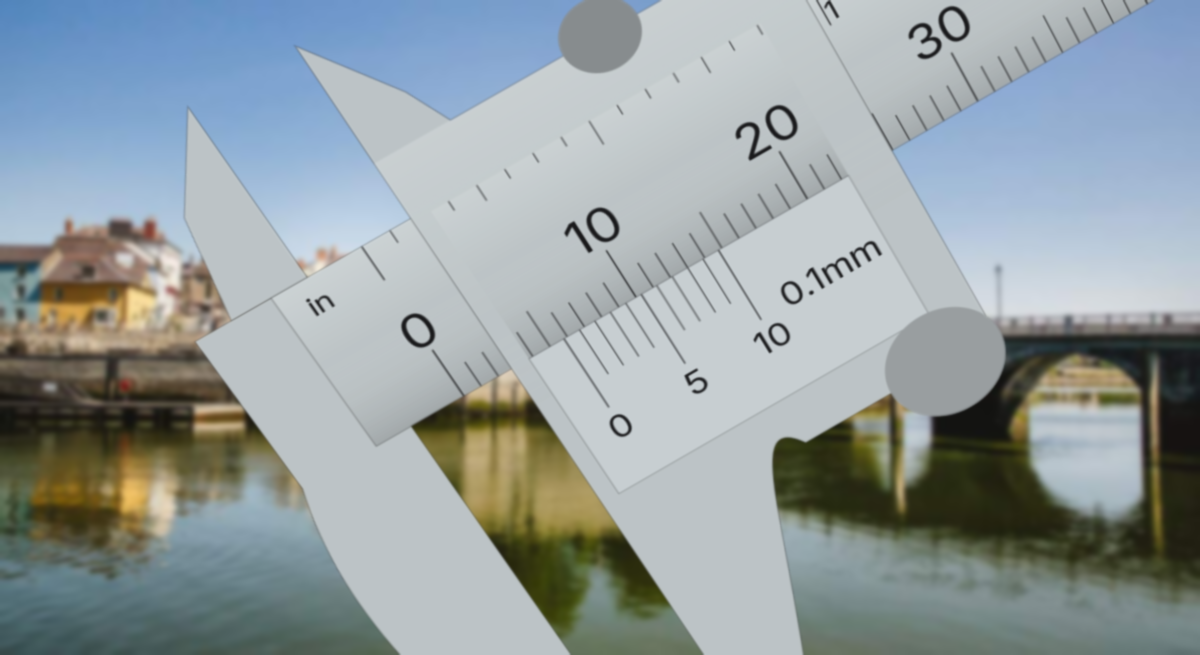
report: 5.8 (mm)
